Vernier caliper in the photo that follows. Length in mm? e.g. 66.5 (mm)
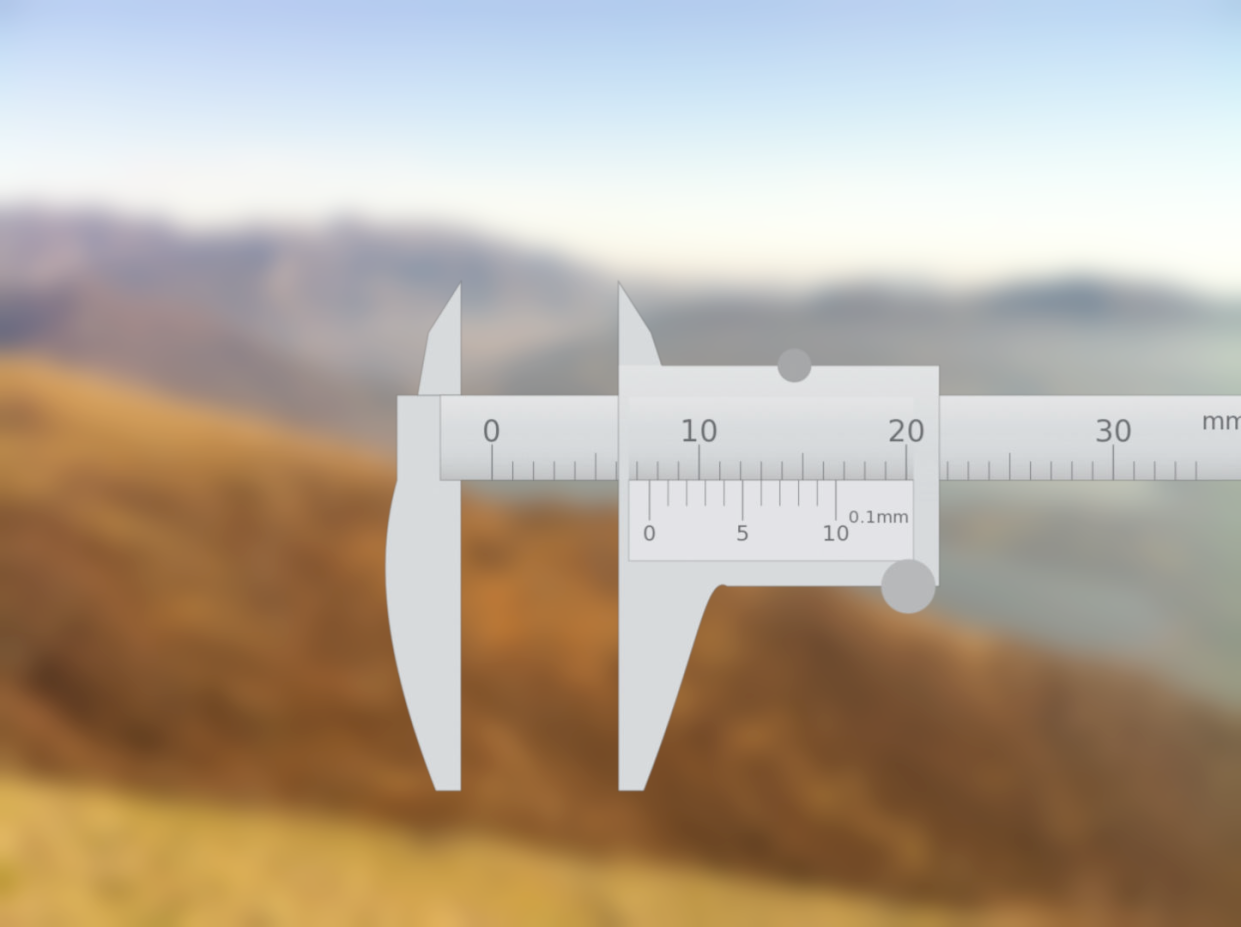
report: 7.6 (mm)
